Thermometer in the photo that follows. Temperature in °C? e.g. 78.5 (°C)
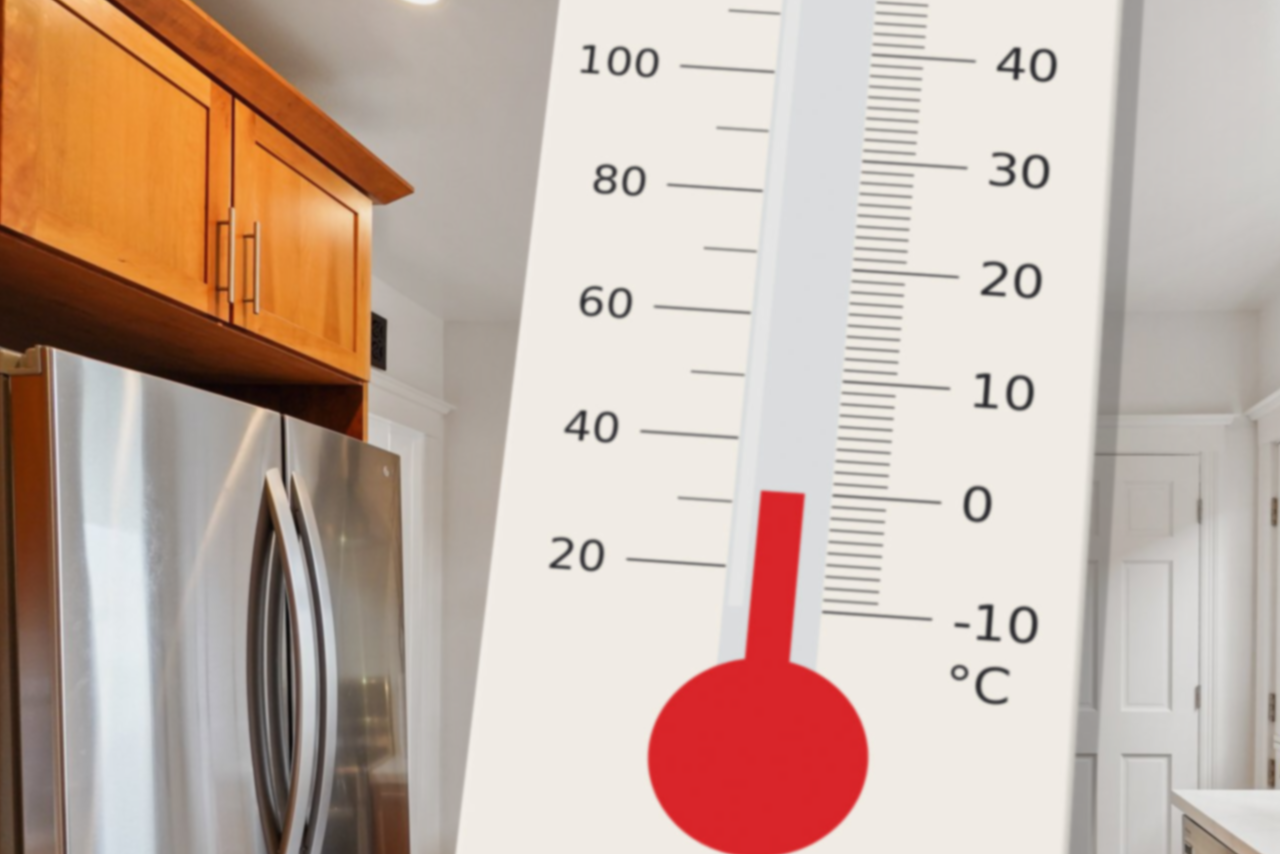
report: 0 (°C)
